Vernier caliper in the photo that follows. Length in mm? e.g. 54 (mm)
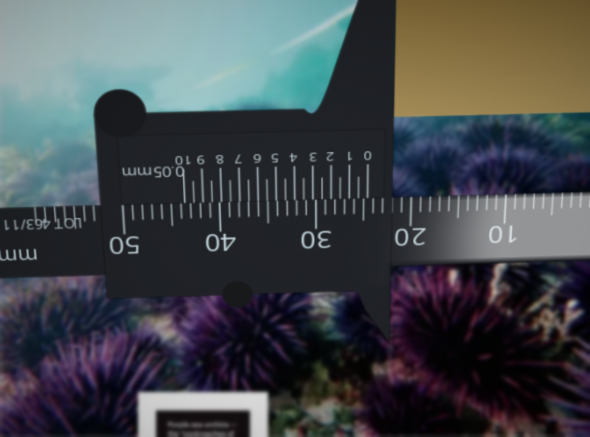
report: 24.6 (mm)
